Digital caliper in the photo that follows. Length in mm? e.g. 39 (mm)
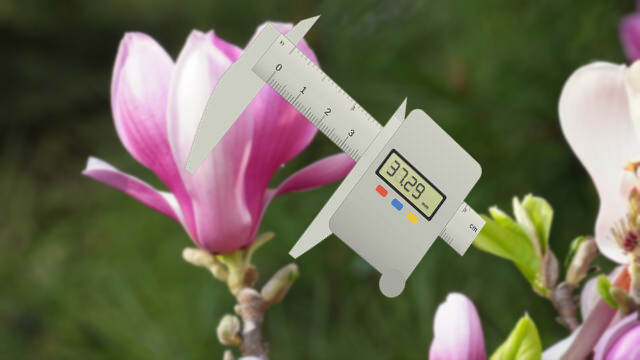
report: 37.29 (mm)
